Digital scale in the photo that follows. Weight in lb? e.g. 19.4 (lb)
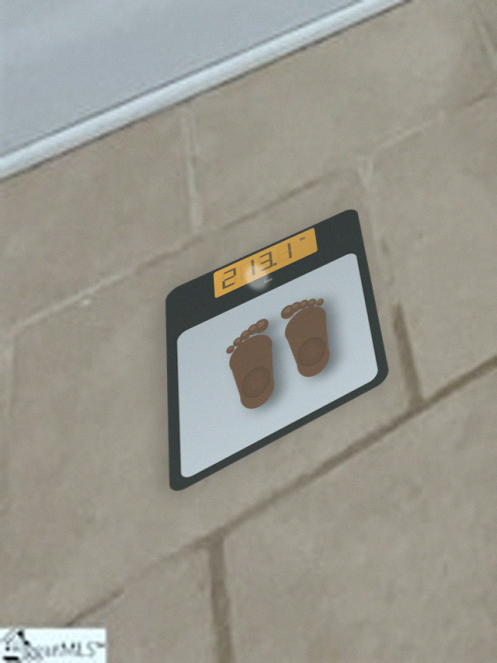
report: 213.1 (lb)
